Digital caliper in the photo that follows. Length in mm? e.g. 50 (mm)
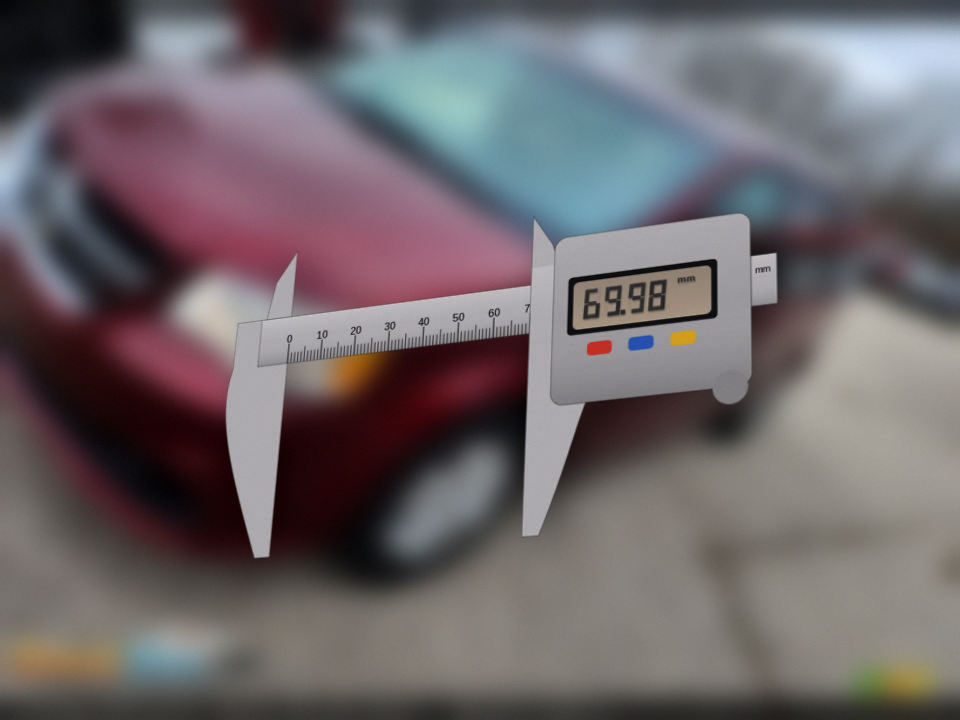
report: 69.98 (mm)
